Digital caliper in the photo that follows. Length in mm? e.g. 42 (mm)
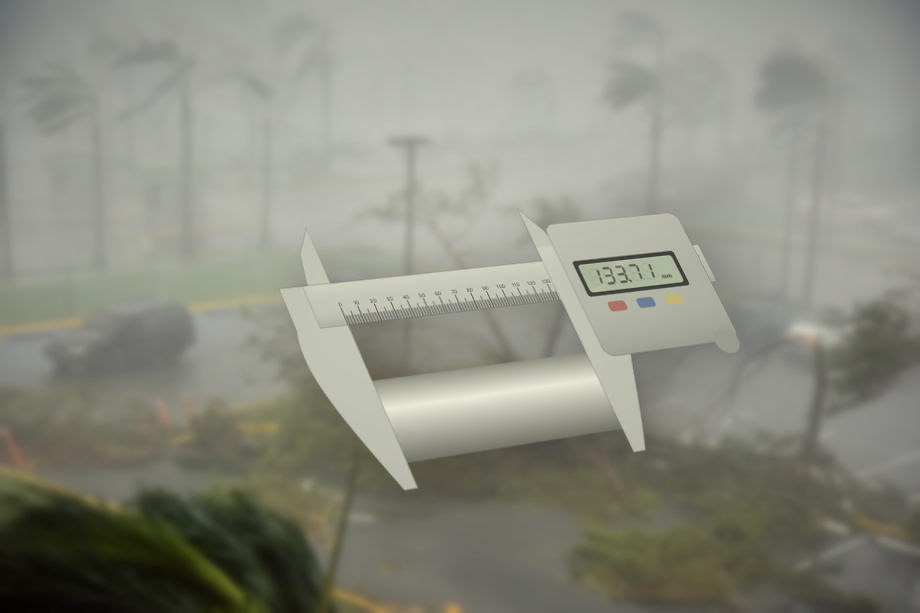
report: 133.71 (mm)
